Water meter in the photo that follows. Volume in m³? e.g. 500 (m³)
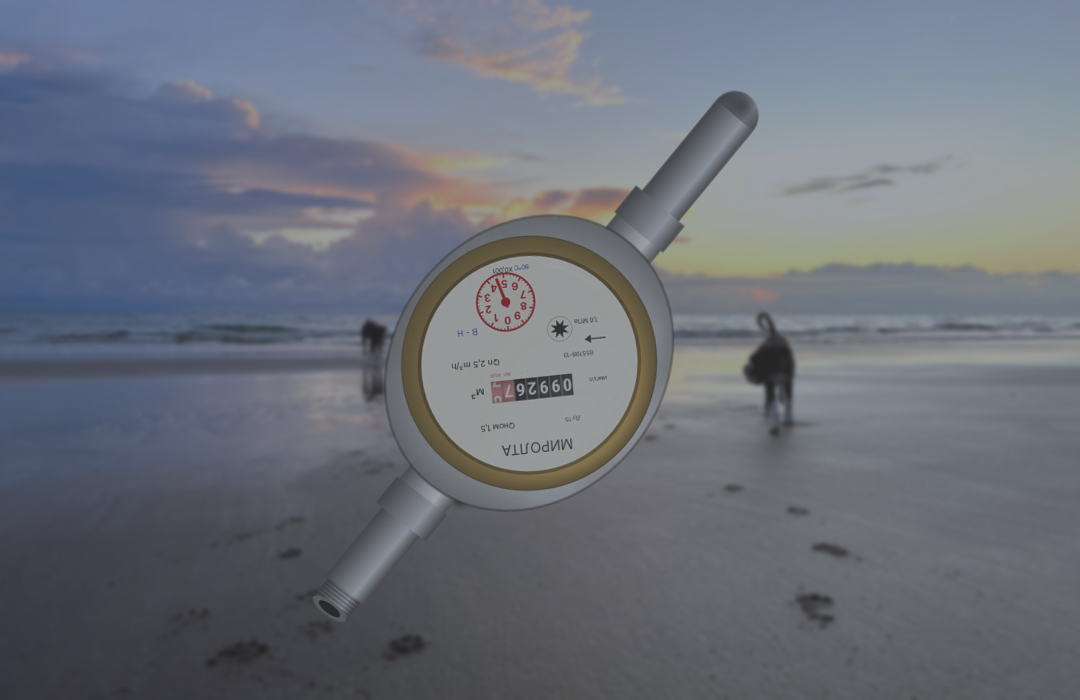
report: 9926.764 (m³)
